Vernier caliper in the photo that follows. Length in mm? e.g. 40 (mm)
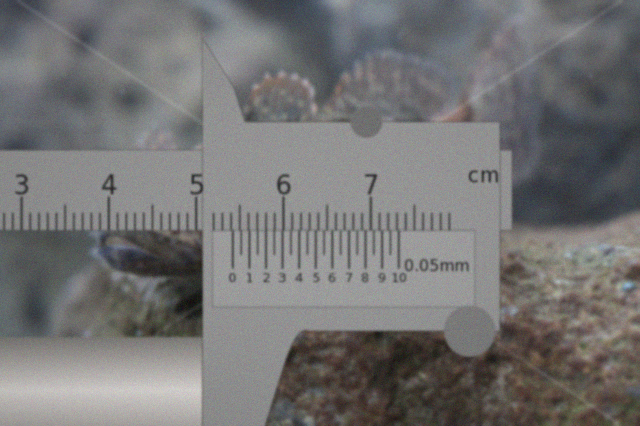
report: 54.2 (mm)
